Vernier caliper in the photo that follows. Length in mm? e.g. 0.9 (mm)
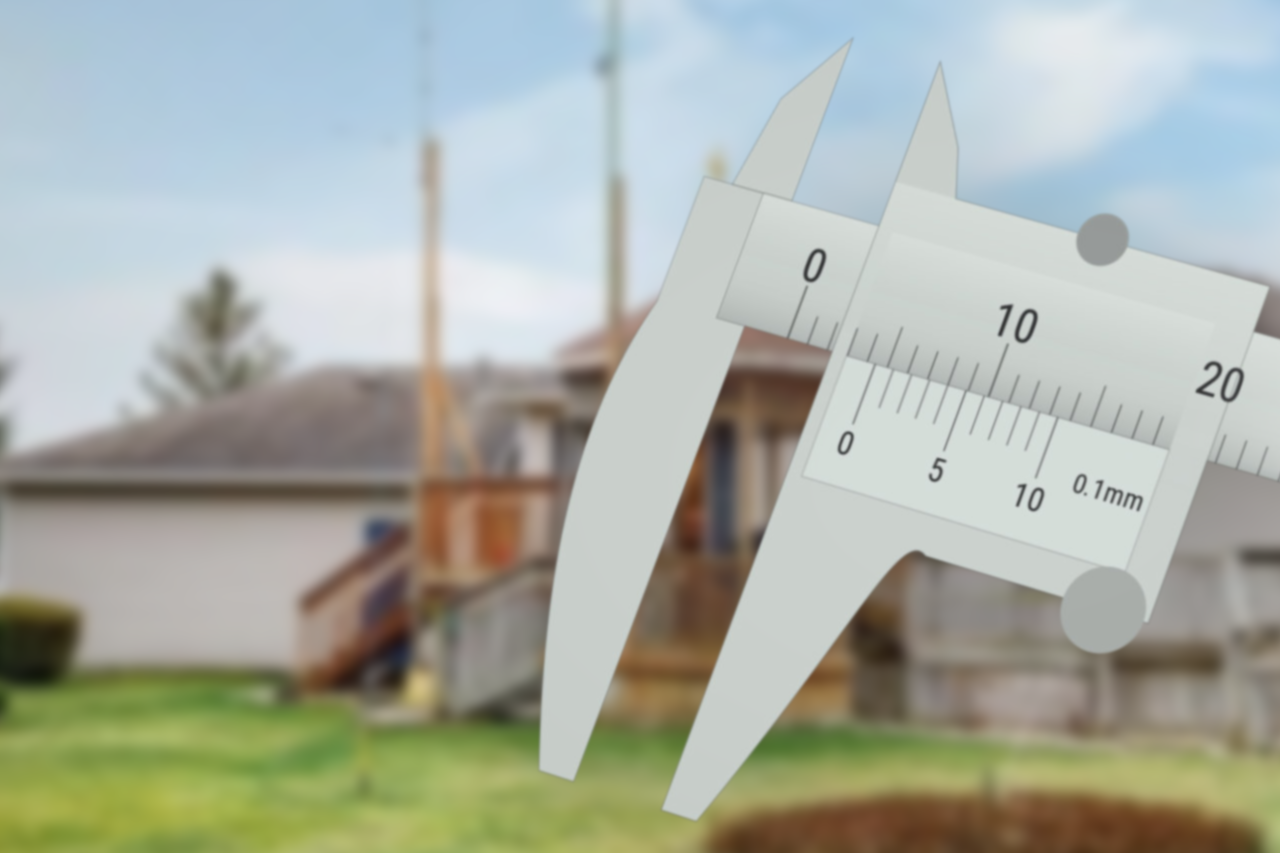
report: 4.4 (mm)
